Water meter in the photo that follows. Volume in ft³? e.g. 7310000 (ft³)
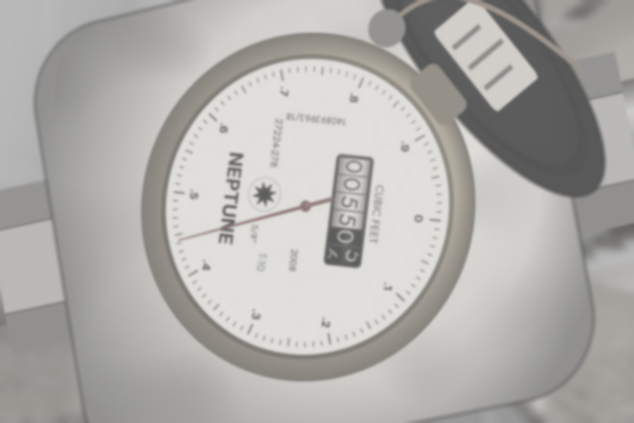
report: 5505.44 (ft³)
